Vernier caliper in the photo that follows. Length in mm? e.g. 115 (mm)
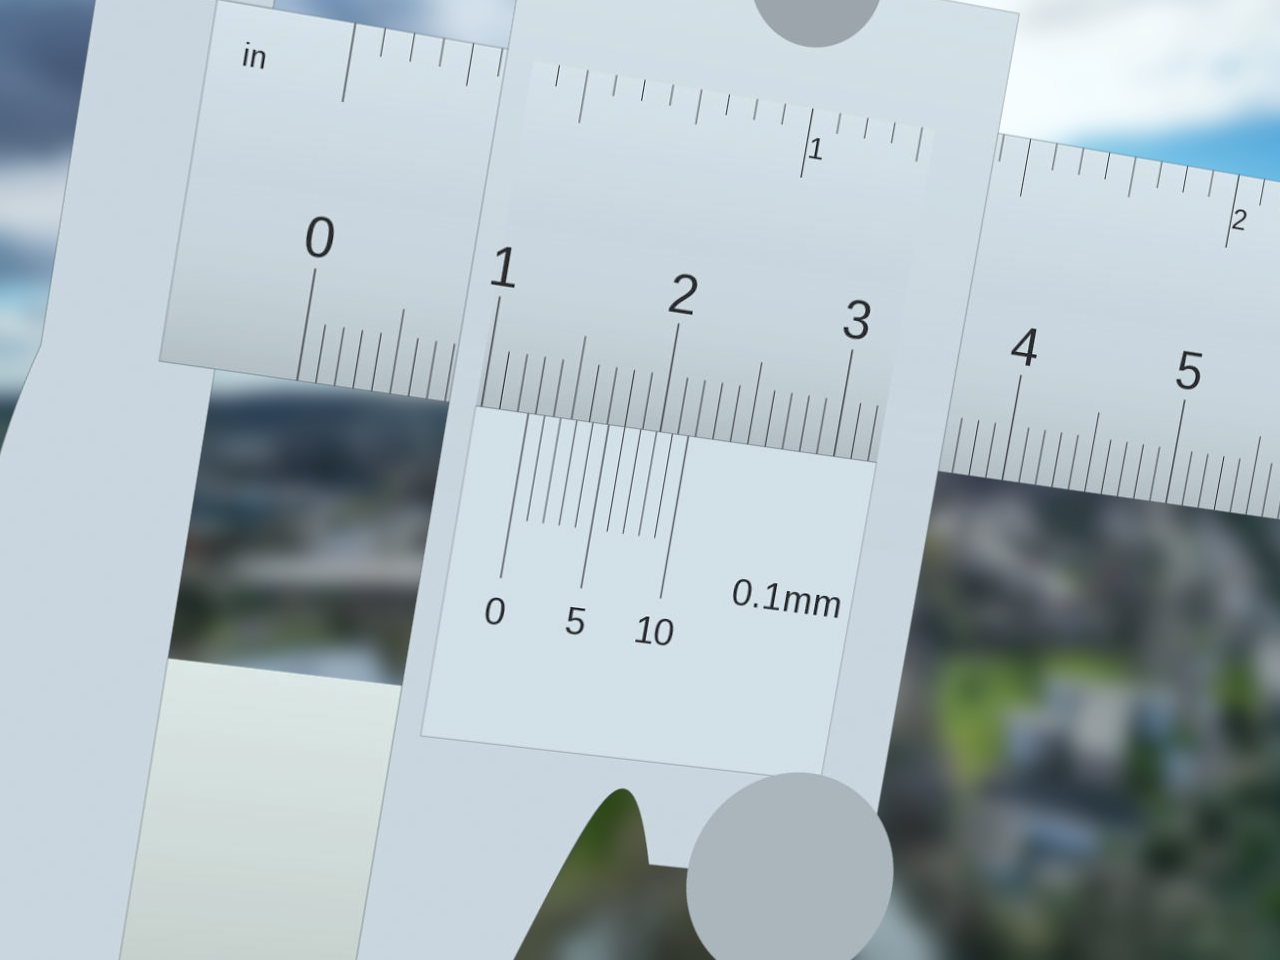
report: 12.6 (mm)
